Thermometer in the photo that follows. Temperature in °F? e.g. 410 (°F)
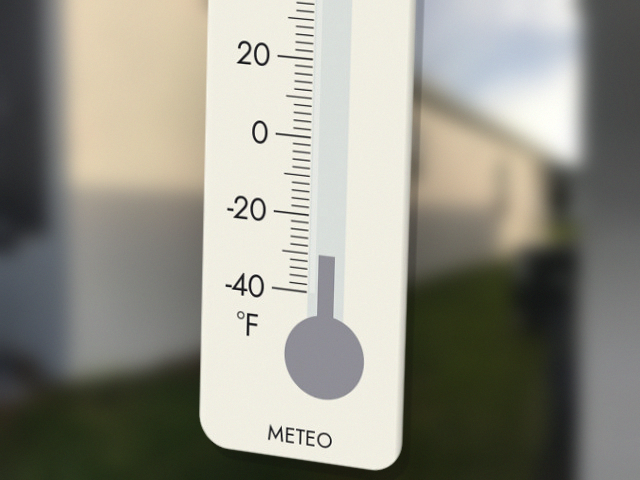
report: -30 (°F)
